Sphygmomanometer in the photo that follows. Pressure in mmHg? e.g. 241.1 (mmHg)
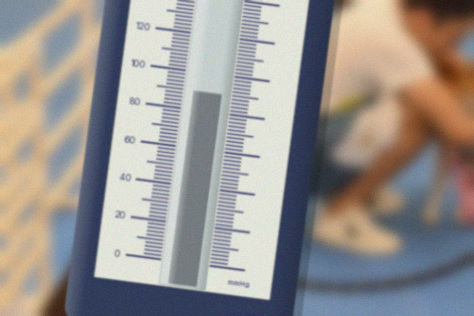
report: 90 (mmHg)
